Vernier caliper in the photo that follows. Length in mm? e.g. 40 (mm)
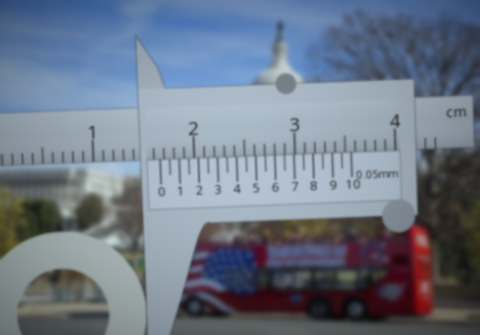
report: 16.6 (mm)
